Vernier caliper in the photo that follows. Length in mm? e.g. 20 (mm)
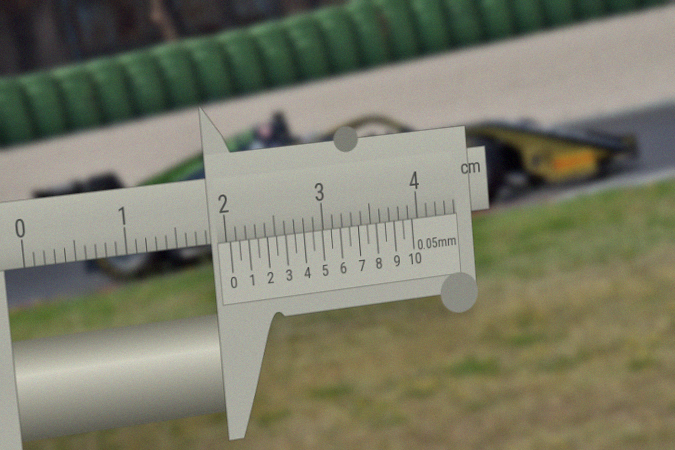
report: 20.4 (mm)
